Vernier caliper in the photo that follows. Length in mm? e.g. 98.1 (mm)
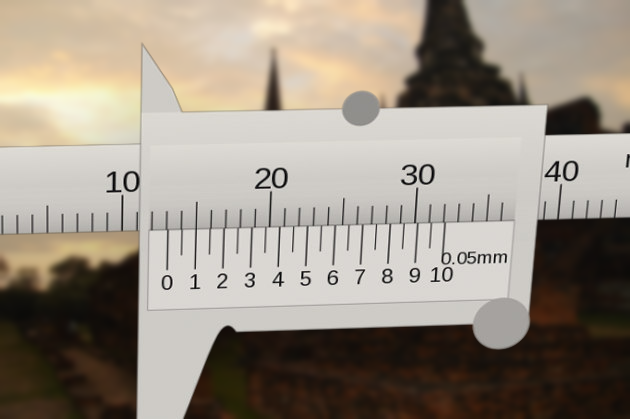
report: 13.1 (mm)
